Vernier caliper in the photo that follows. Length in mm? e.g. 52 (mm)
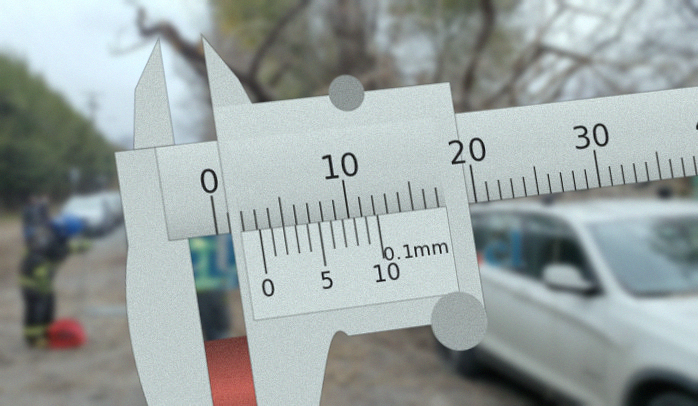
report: 3.2 (mm)
